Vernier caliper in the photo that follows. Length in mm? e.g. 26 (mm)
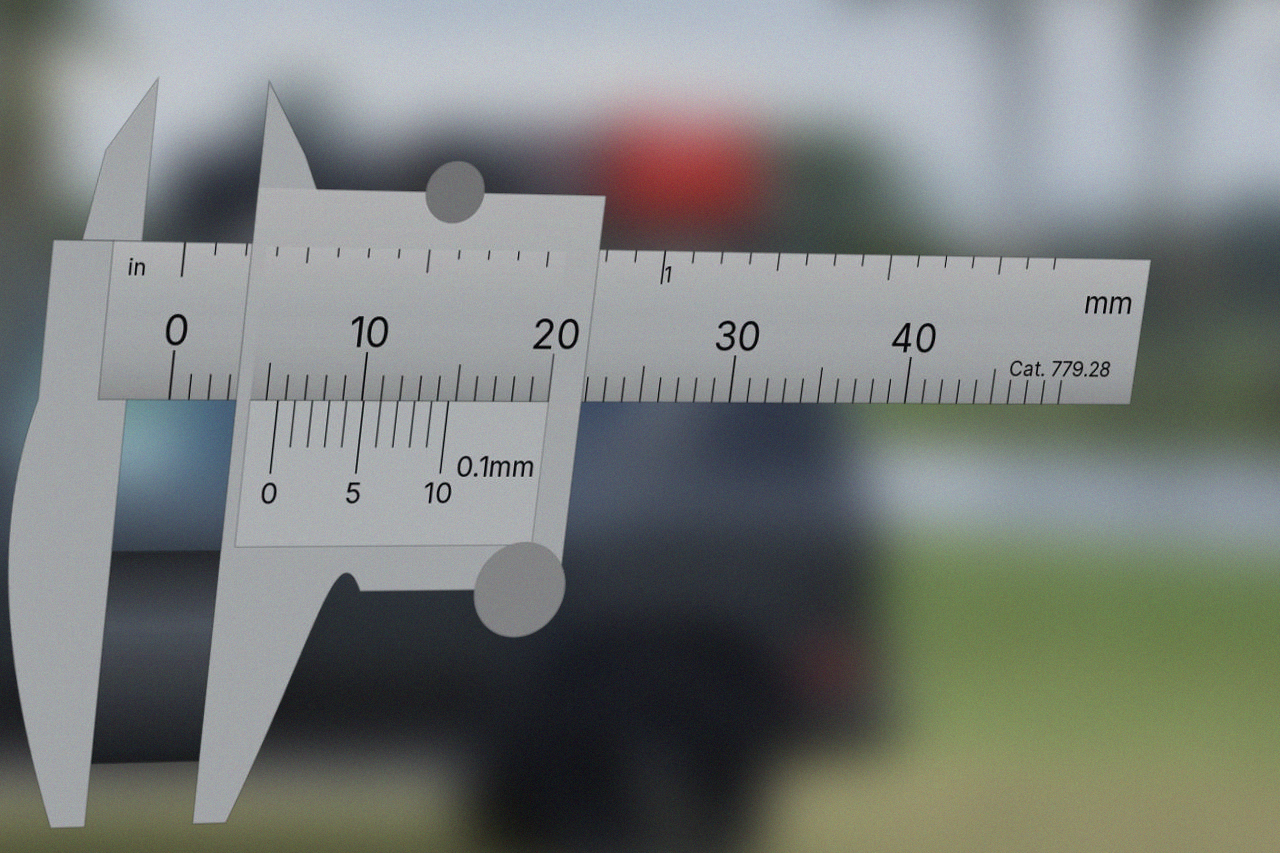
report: 5.6 (mm)
